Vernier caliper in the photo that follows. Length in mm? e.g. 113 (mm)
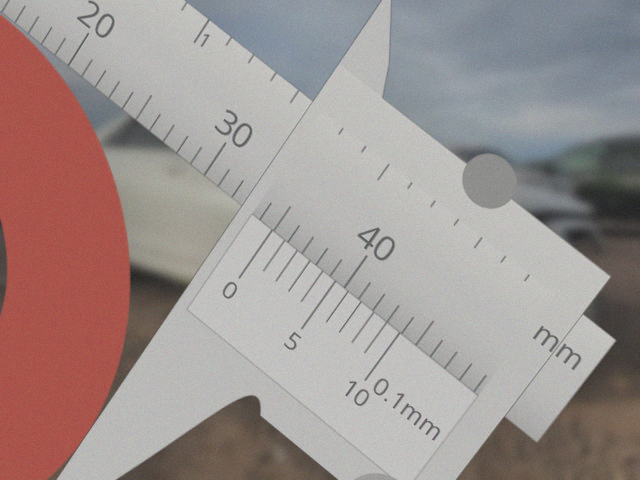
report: 34.9 (mm)
